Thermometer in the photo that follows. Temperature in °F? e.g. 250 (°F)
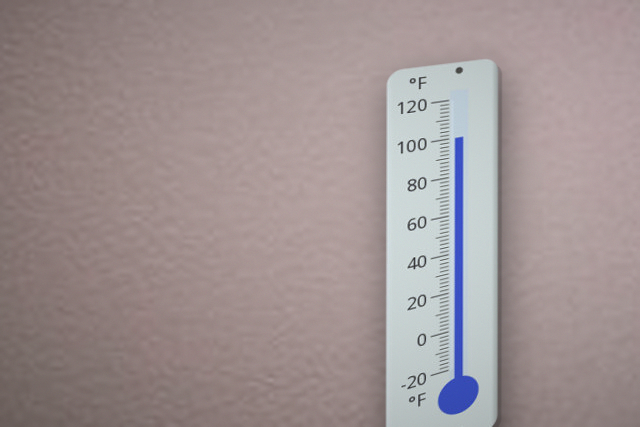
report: 100 (°F)
